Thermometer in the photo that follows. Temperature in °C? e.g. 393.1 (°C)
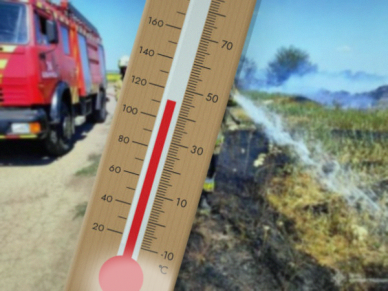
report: 45 (°C)
